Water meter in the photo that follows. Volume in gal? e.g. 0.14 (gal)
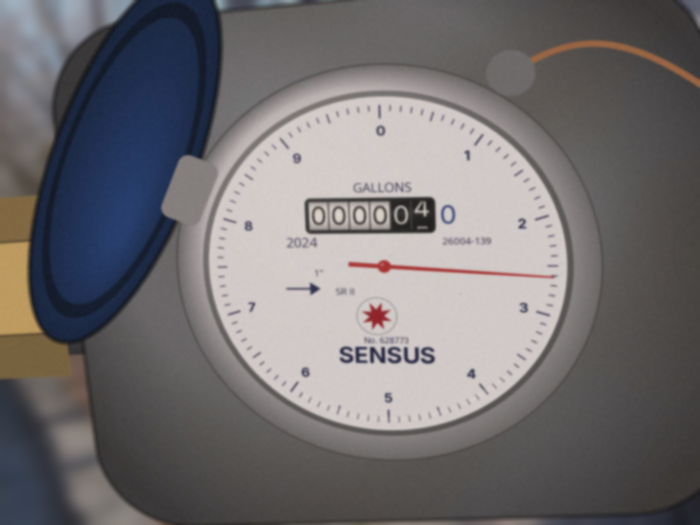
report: 42.6 (gal)
